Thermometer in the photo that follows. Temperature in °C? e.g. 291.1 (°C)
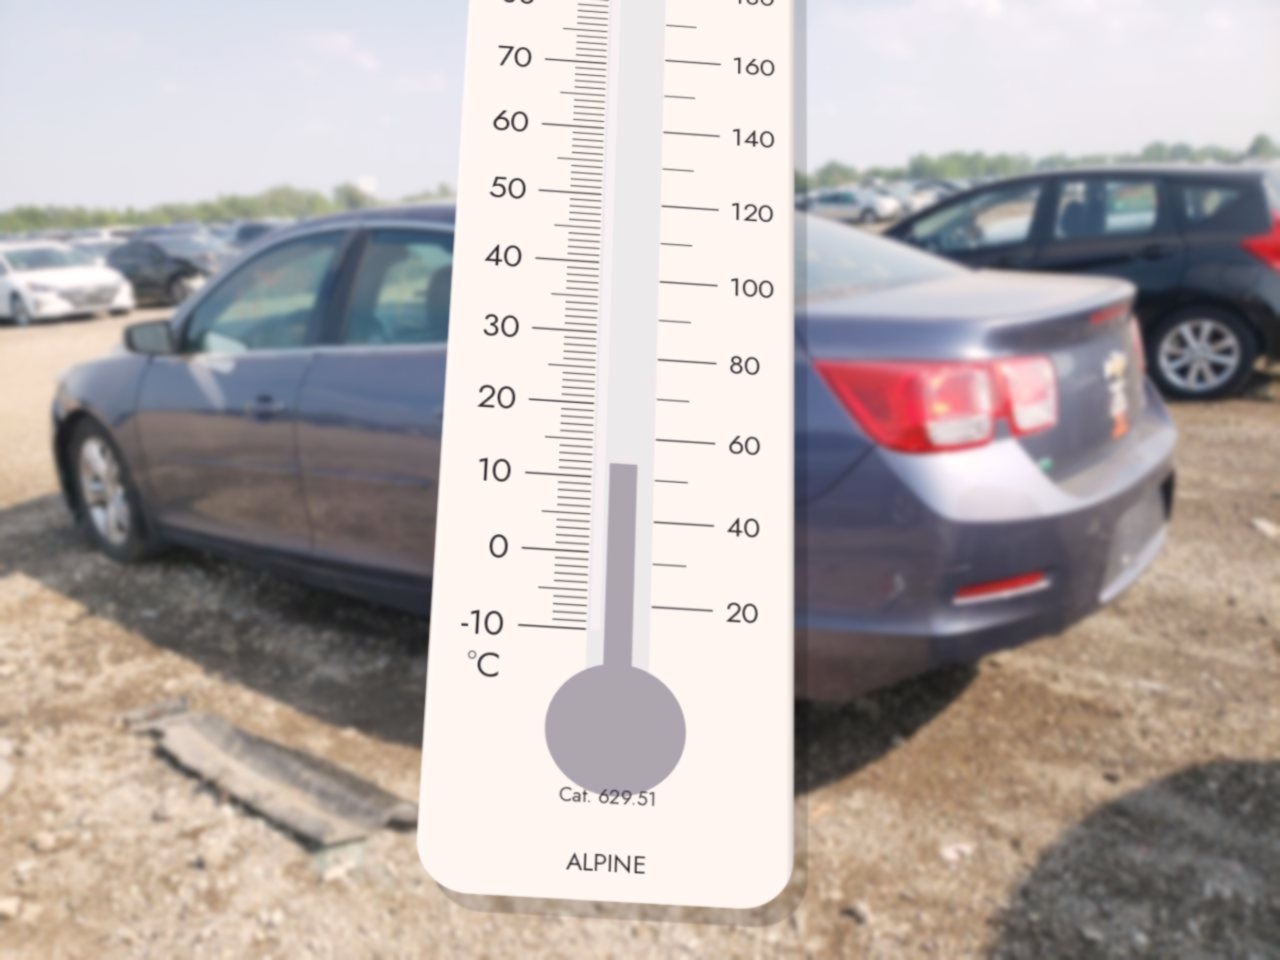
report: 12 (°C)
